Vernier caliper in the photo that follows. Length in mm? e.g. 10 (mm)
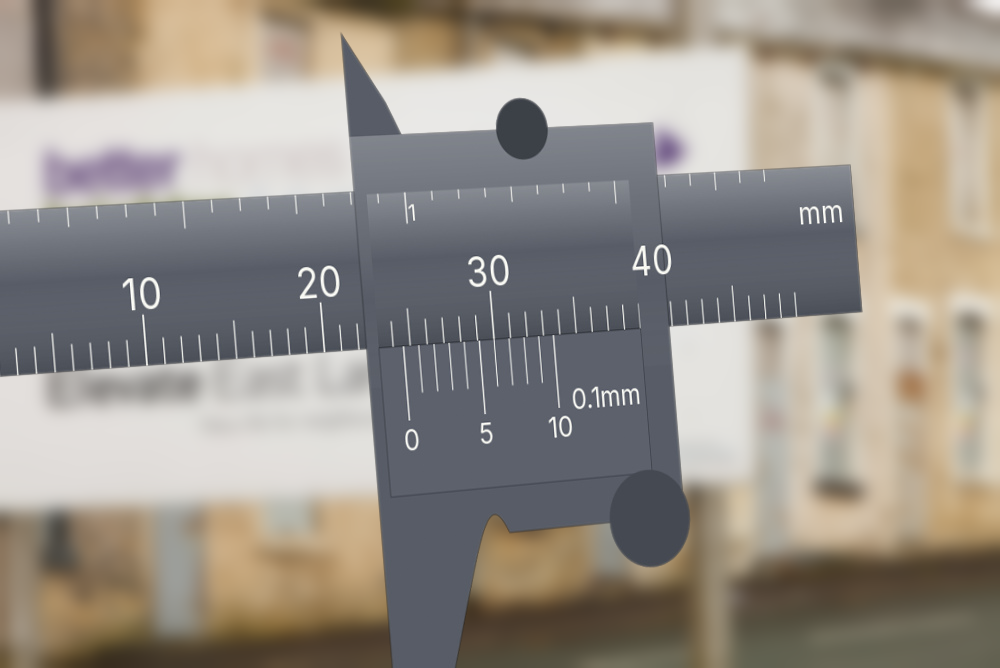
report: 24.6 (mm)
